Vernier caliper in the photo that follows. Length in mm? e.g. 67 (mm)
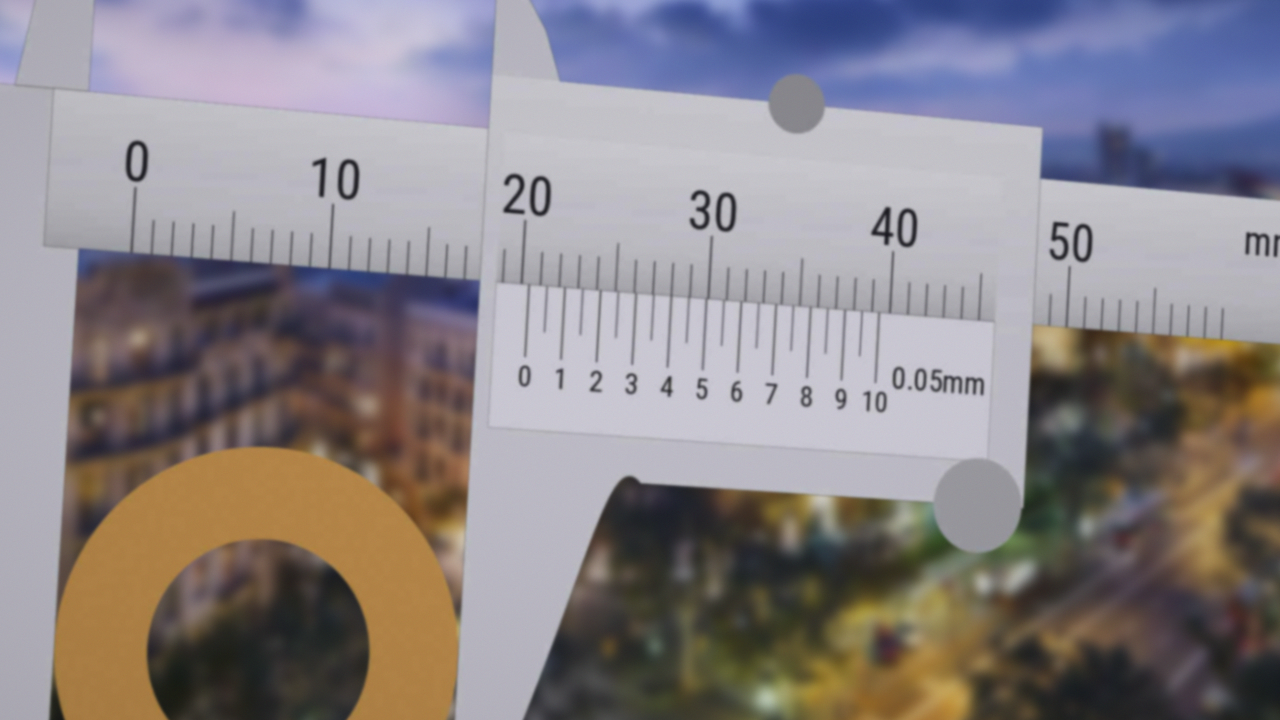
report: 20.4 (mm)
